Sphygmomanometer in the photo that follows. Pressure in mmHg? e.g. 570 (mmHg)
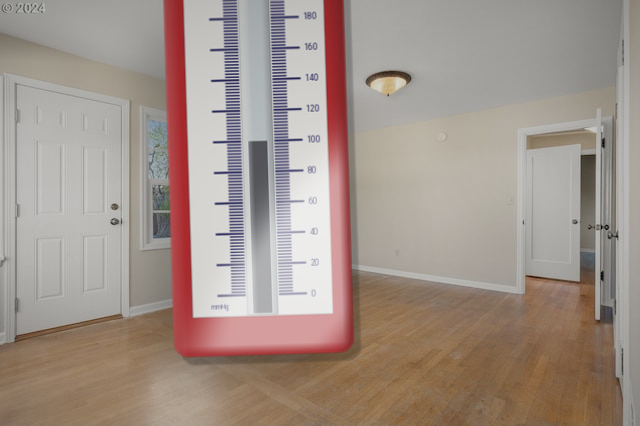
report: 100 (mmHg)
